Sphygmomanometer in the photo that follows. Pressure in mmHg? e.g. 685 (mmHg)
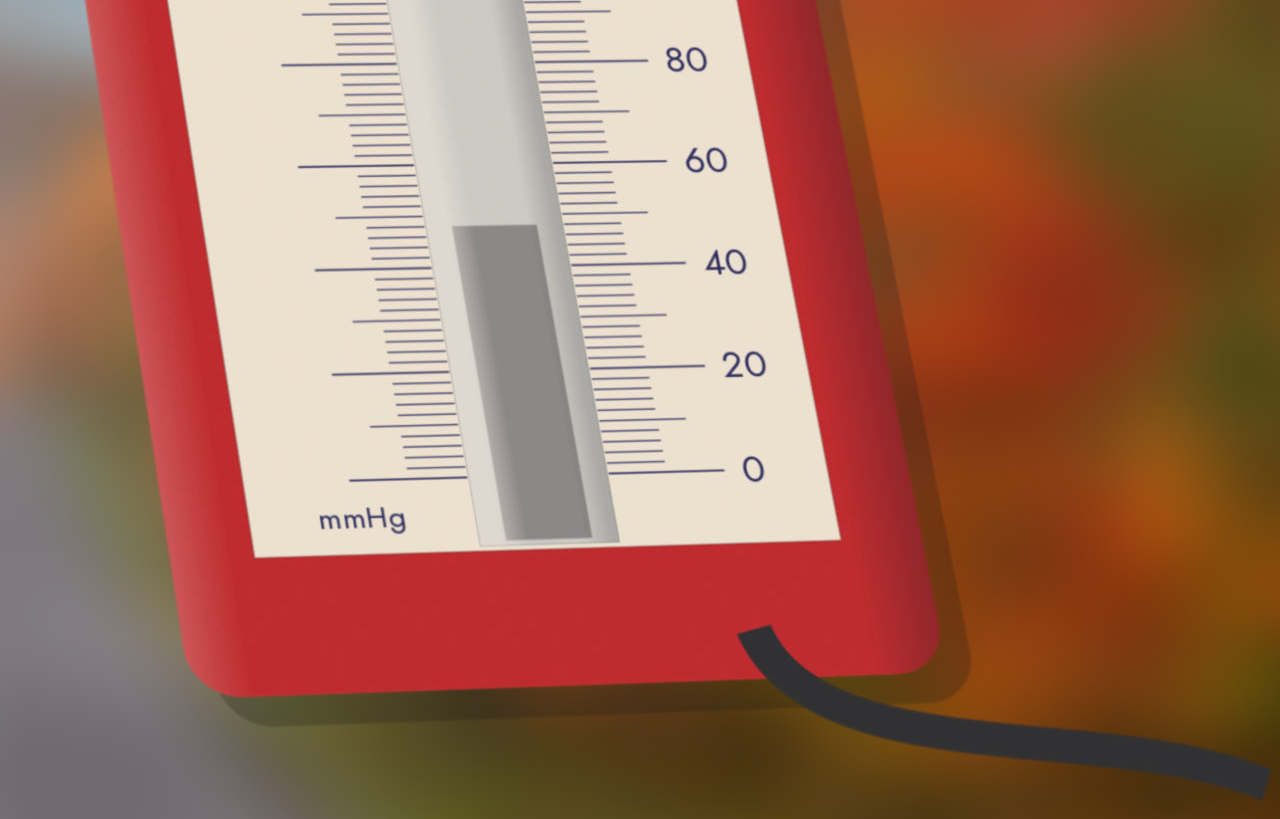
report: 48 (mmHg)
